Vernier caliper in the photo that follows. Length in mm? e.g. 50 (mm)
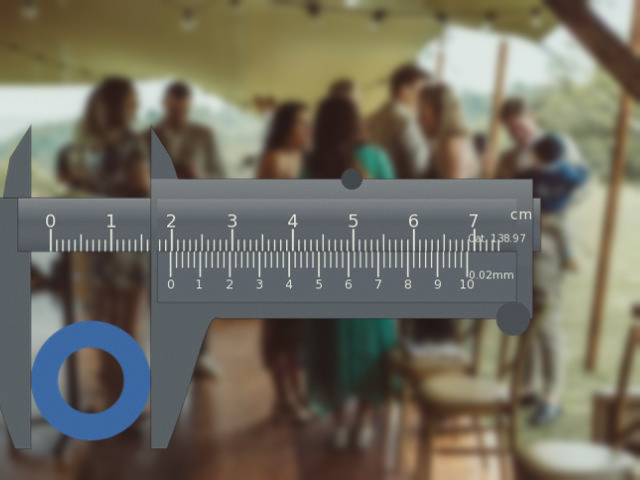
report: 19.8 (mm)
